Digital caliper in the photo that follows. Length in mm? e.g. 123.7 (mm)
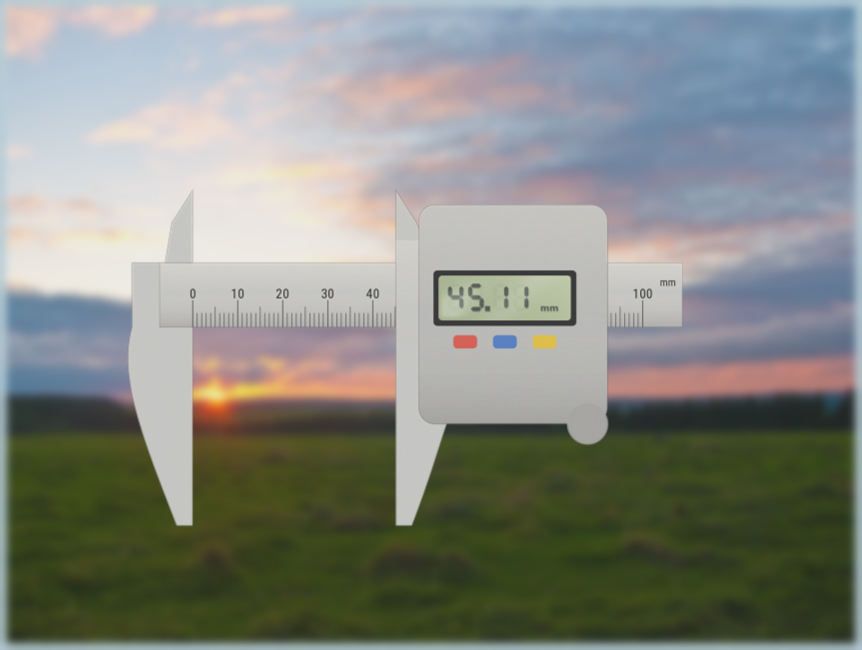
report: 45.11 (mm)
